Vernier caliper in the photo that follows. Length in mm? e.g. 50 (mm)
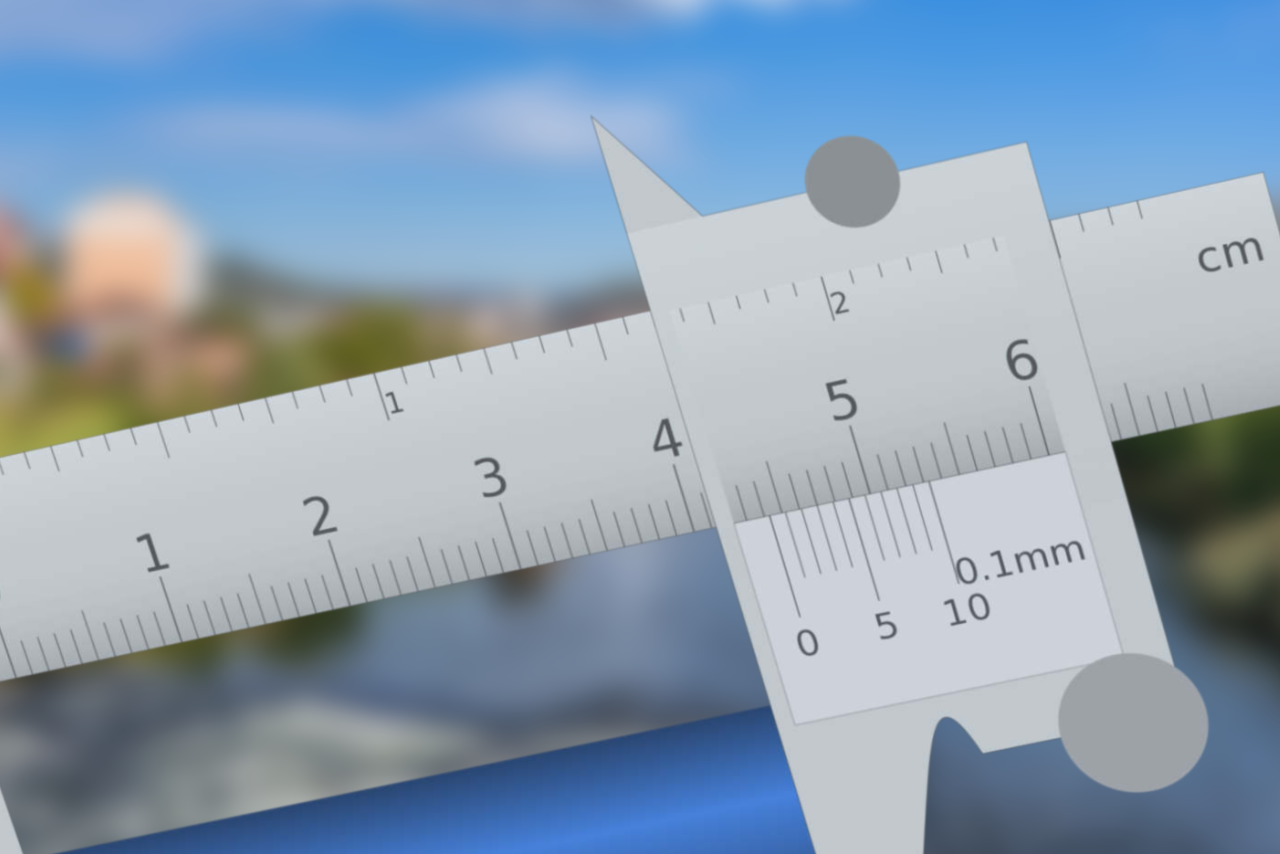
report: 44.3 (mm)
